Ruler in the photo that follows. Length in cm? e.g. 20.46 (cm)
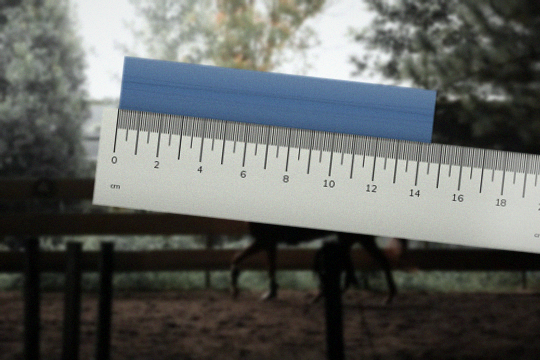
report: 14.5 (cm)
